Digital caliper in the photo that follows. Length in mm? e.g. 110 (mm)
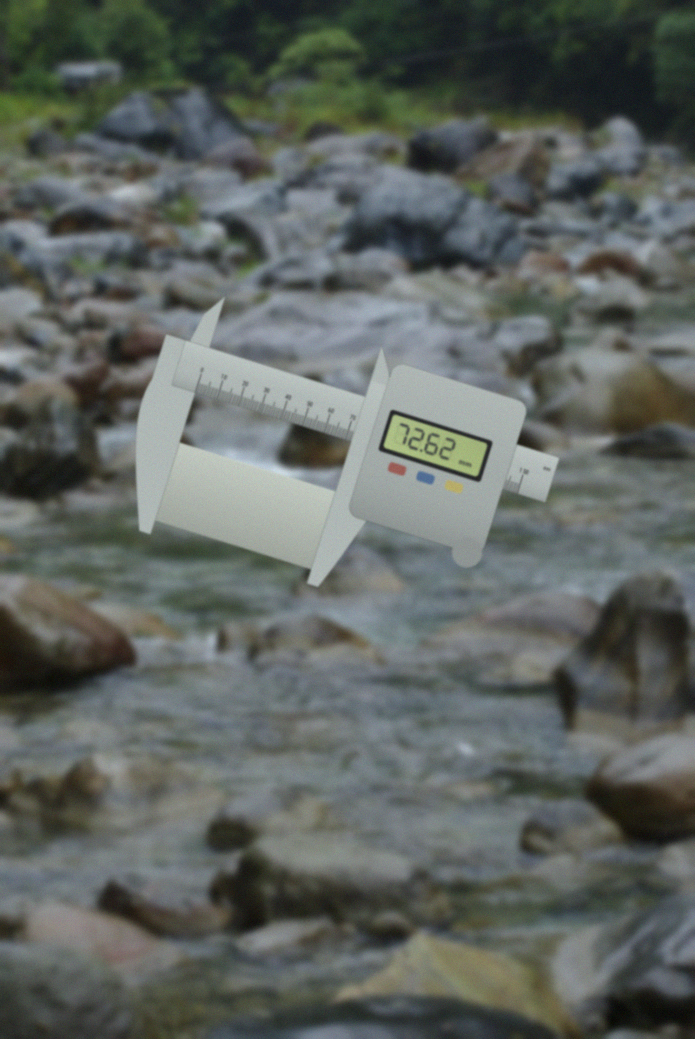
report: 72.62 (mm)
